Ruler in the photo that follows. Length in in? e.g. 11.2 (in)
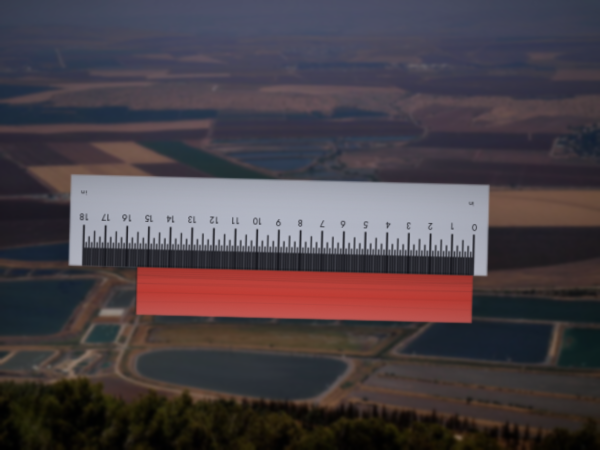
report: 15.5 (in)
